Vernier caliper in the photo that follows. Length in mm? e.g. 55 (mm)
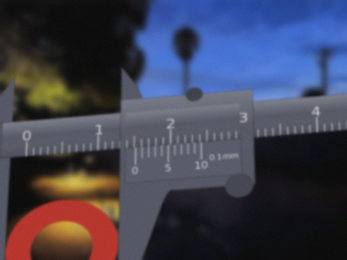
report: 15.2 (mm)
